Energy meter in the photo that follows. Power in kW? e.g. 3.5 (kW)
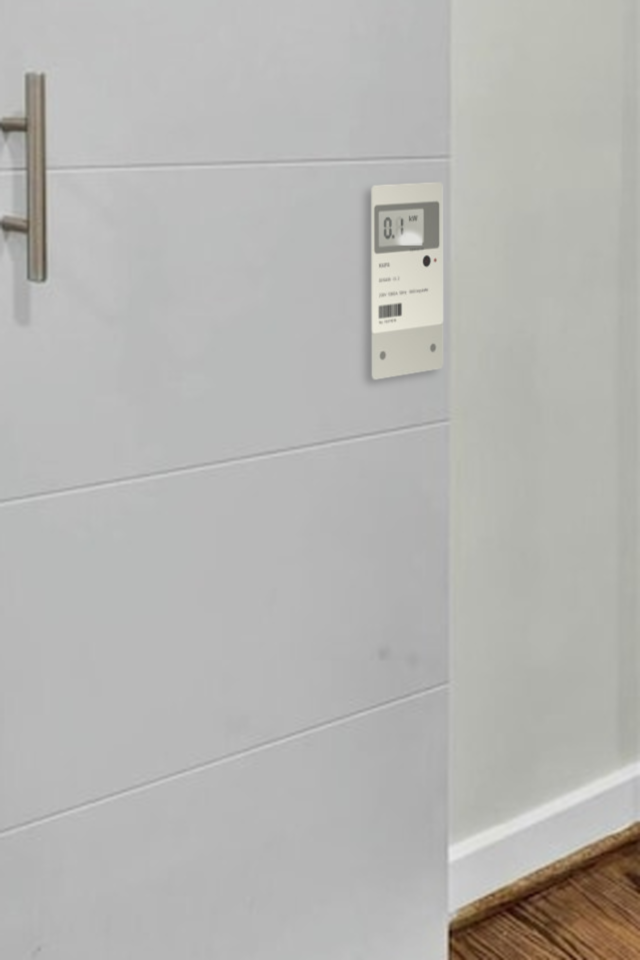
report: 0.1 (kW)
